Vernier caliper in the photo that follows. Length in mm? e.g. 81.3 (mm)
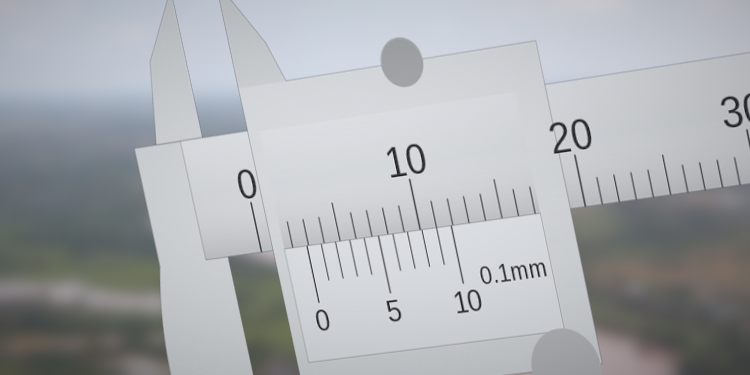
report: 2.9 (mm)
